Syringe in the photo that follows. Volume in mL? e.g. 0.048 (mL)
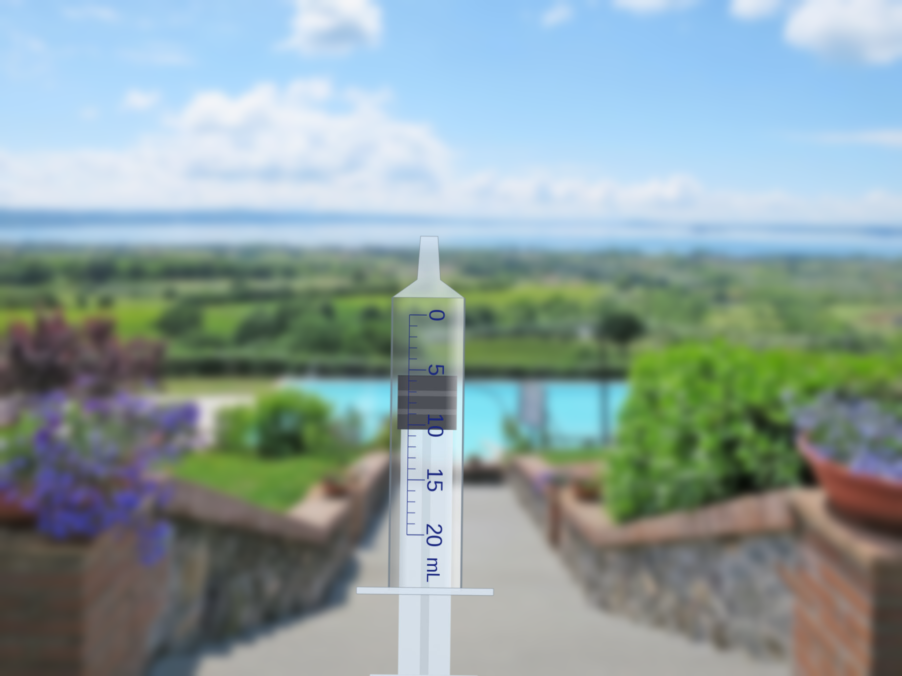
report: 5.5 (mL)
